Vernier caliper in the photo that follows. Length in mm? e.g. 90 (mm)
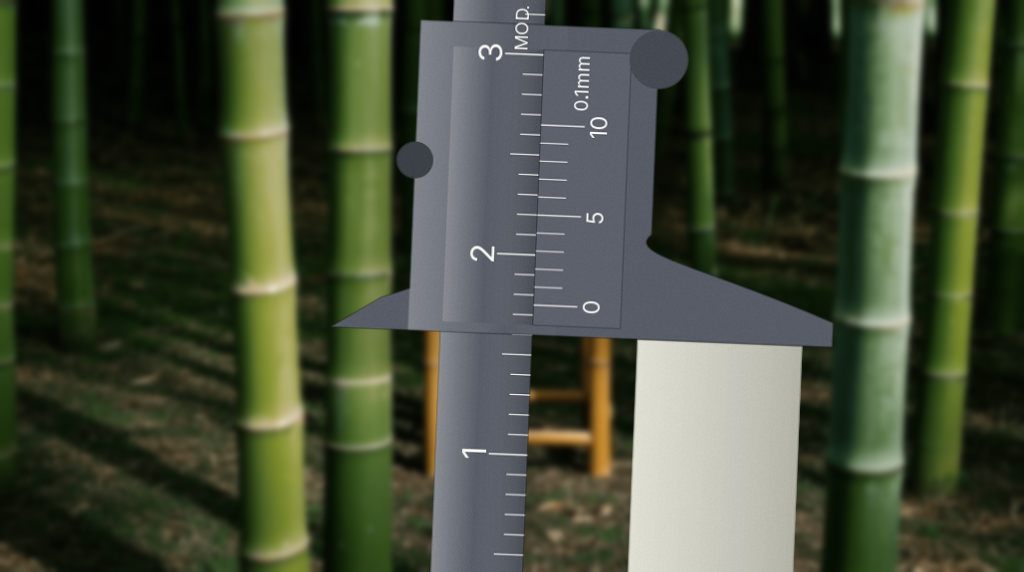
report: 17.5 (mm)
